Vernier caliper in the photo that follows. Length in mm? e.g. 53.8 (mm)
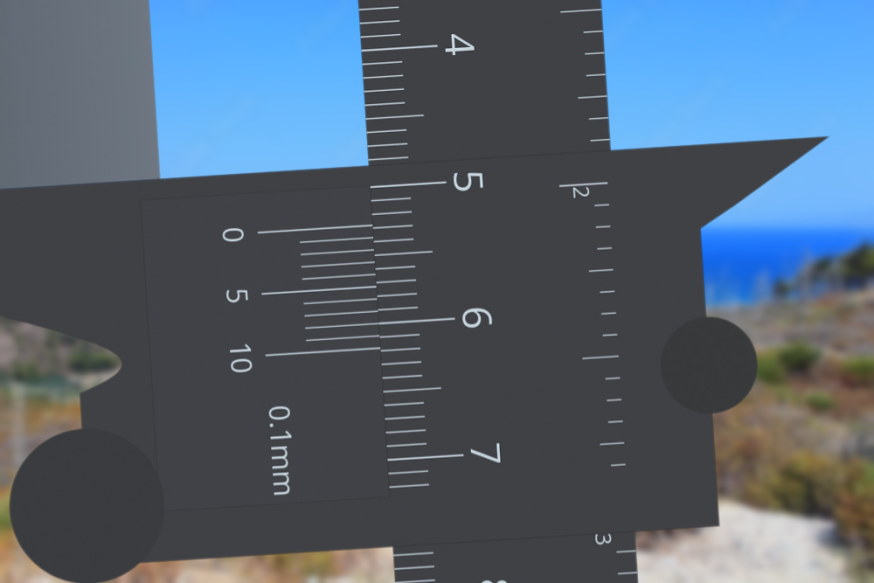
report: 52.8 (mm)
